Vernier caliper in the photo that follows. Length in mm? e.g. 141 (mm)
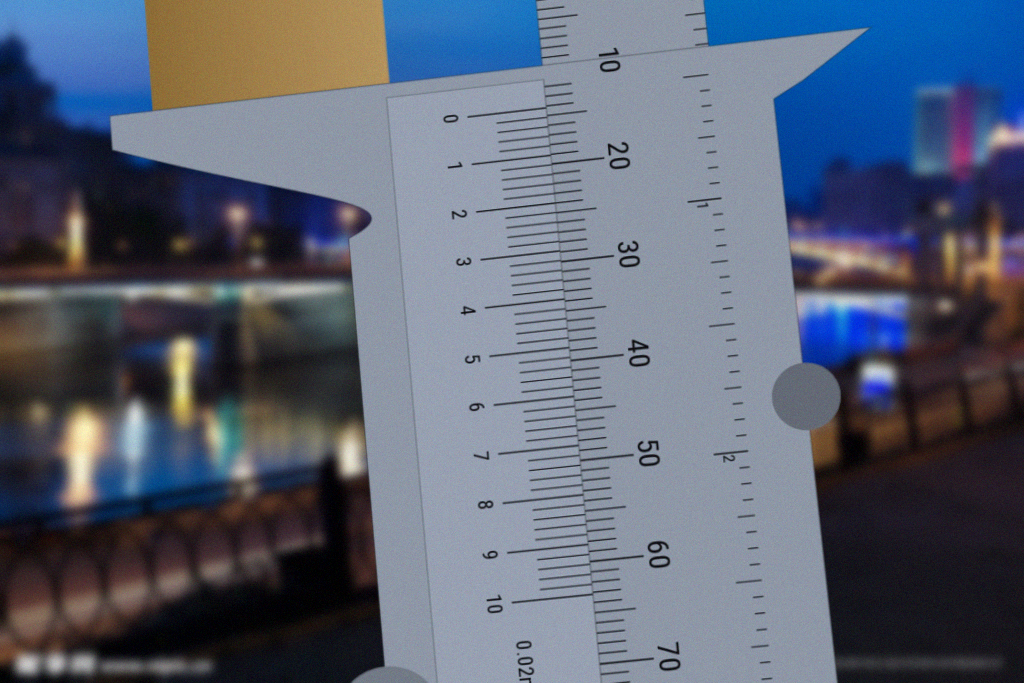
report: 14.2 (mm)
